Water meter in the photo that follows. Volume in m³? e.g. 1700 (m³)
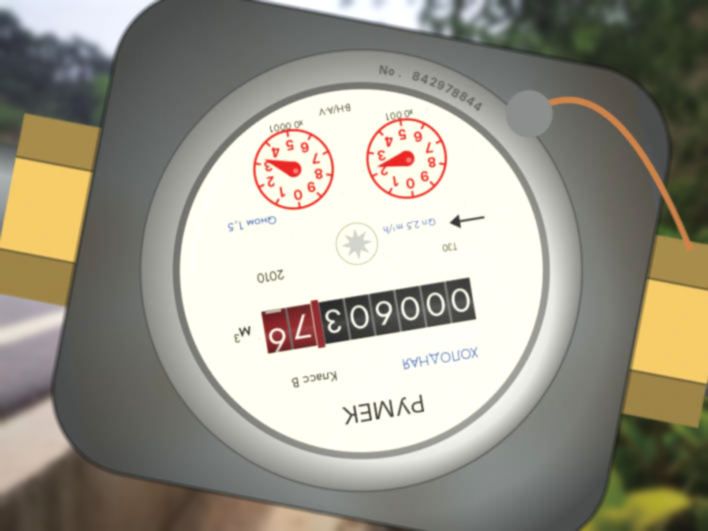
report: 603.7623 (m³)
